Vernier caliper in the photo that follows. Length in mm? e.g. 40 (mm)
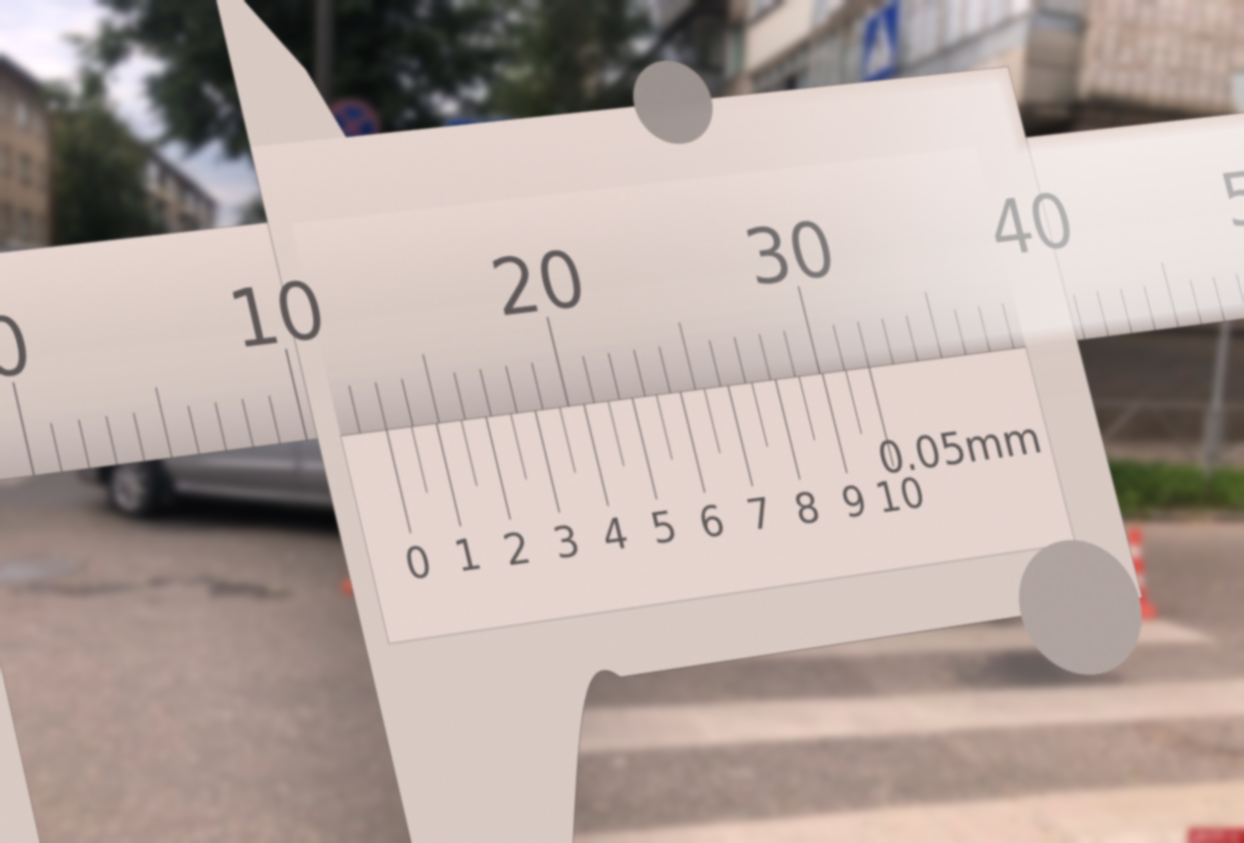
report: 13.0 (mm)
